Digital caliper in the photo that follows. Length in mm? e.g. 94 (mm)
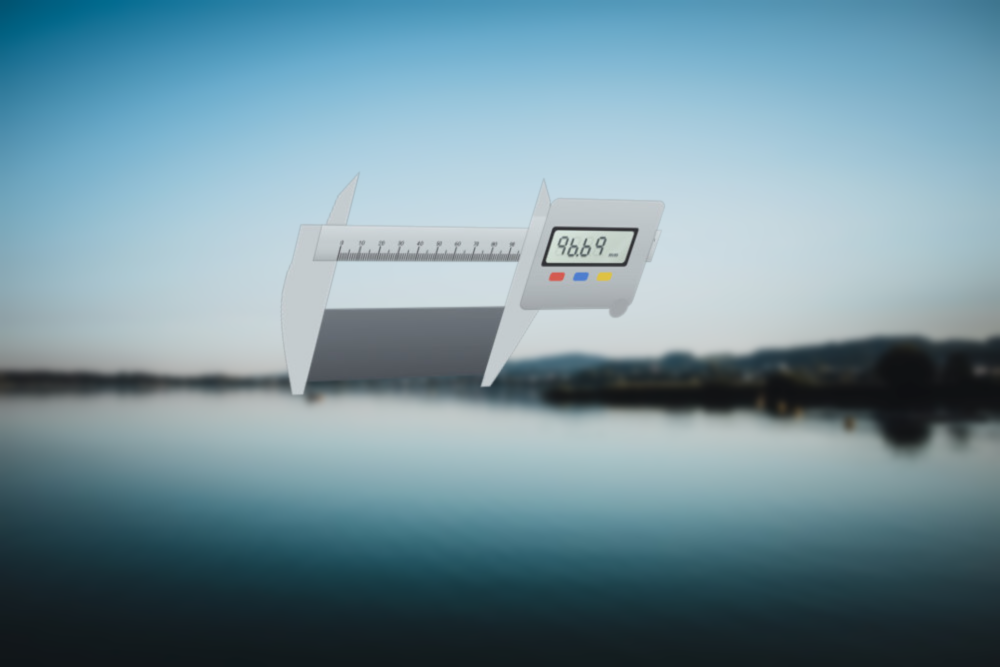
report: 96.69 (mm)
